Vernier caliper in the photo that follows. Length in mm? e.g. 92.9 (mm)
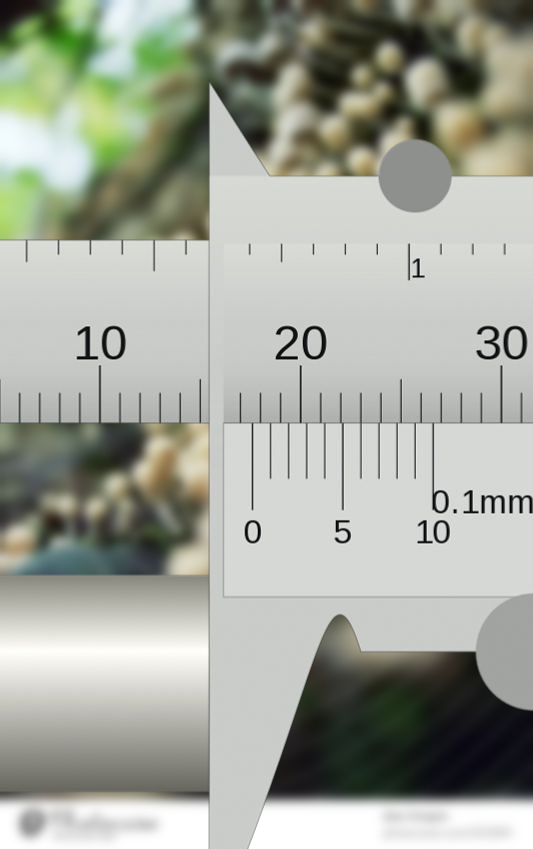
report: 17.6 (mm)
